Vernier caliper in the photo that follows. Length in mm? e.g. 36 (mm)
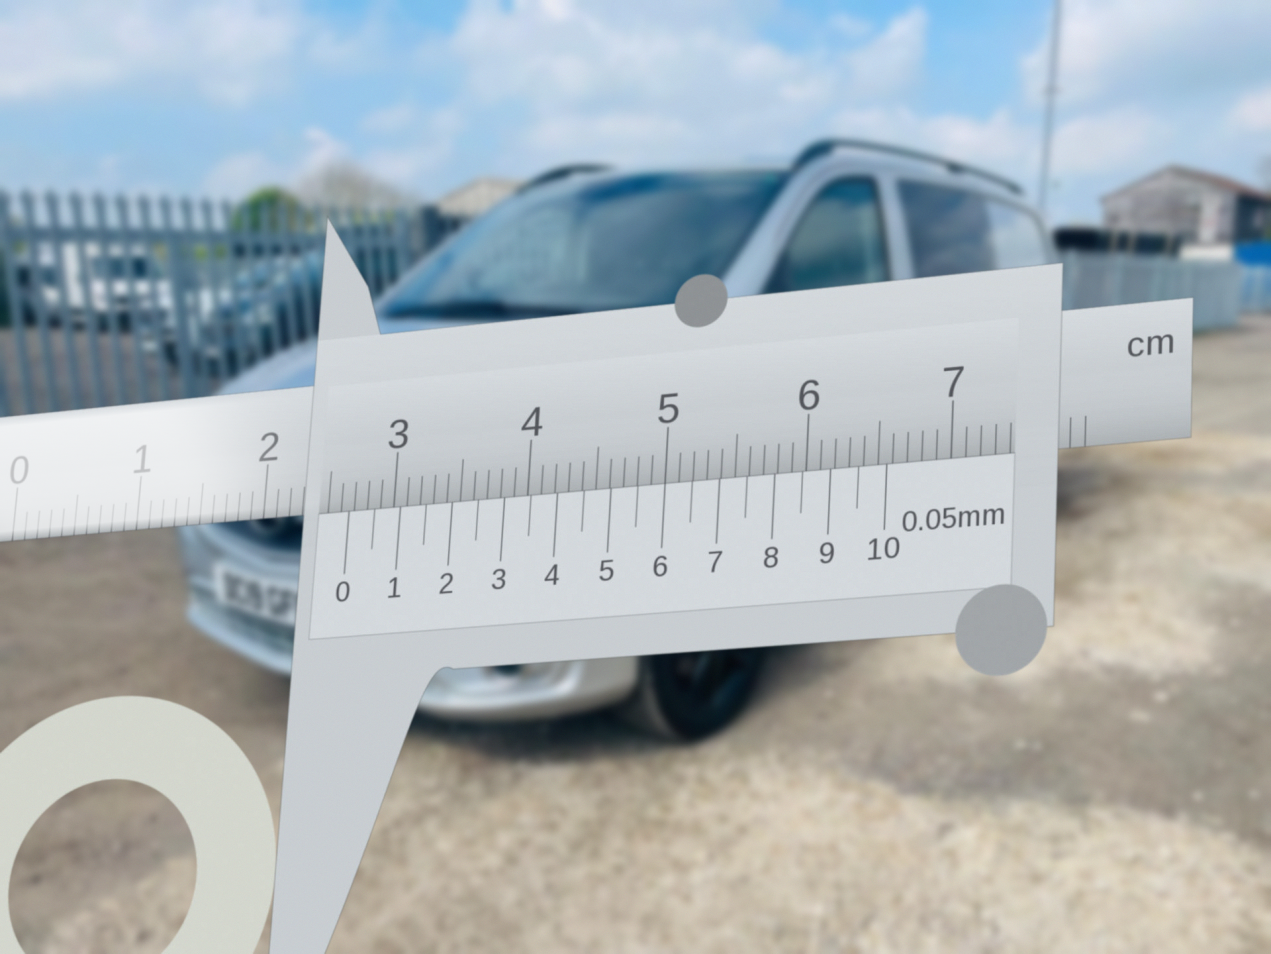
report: 26.6 (mm)
